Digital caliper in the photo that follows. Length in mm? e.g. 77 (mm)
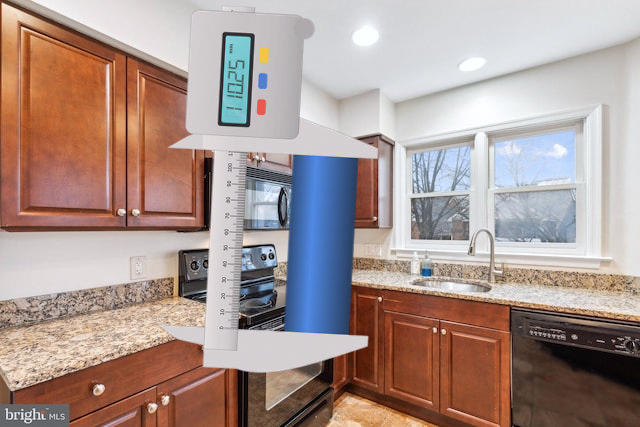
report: 110.25 (mm)
